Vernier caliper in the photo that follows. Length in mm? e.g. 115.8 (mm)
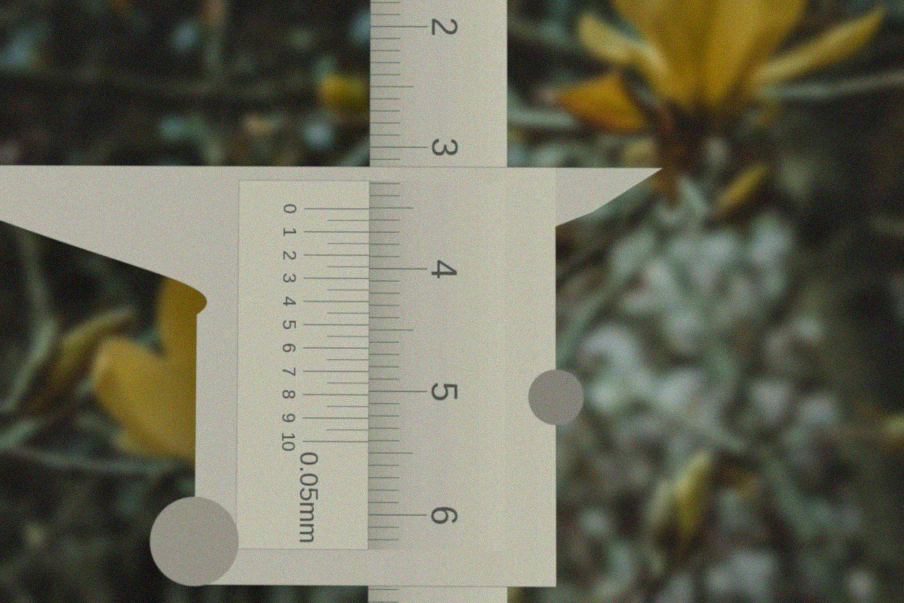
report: 35.1 (mm)
